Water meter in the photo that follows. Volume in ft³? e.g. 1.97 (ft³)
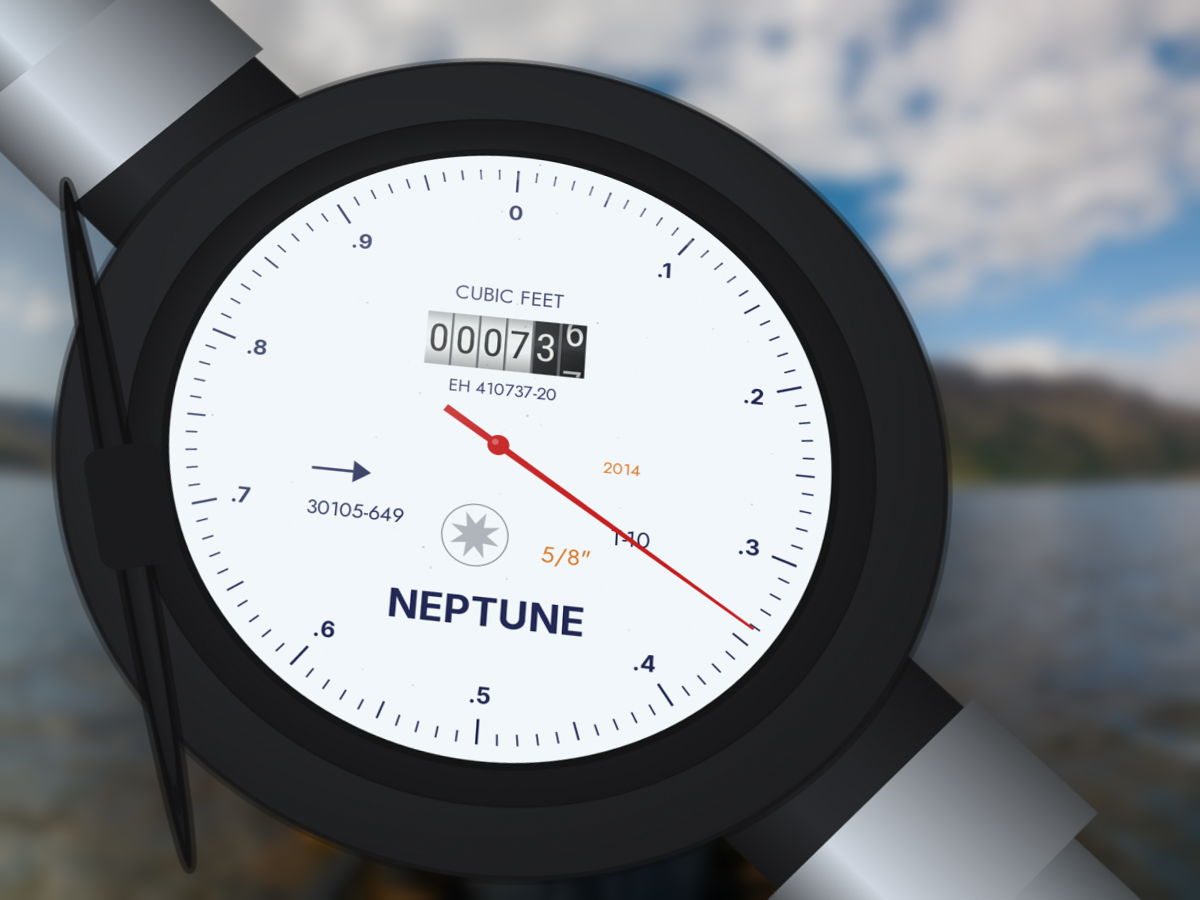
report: 736.34 (ft³)
